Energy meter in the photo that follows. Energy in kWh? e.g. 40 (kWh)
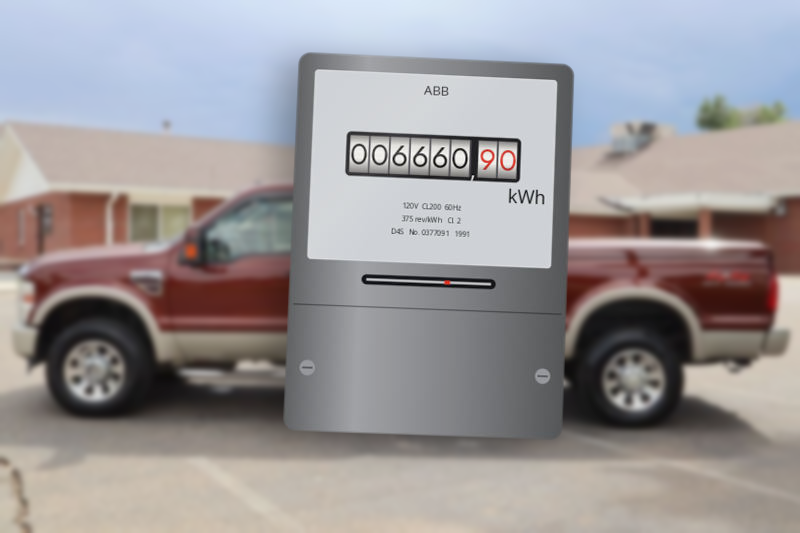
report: 6660.90 (kWh)
